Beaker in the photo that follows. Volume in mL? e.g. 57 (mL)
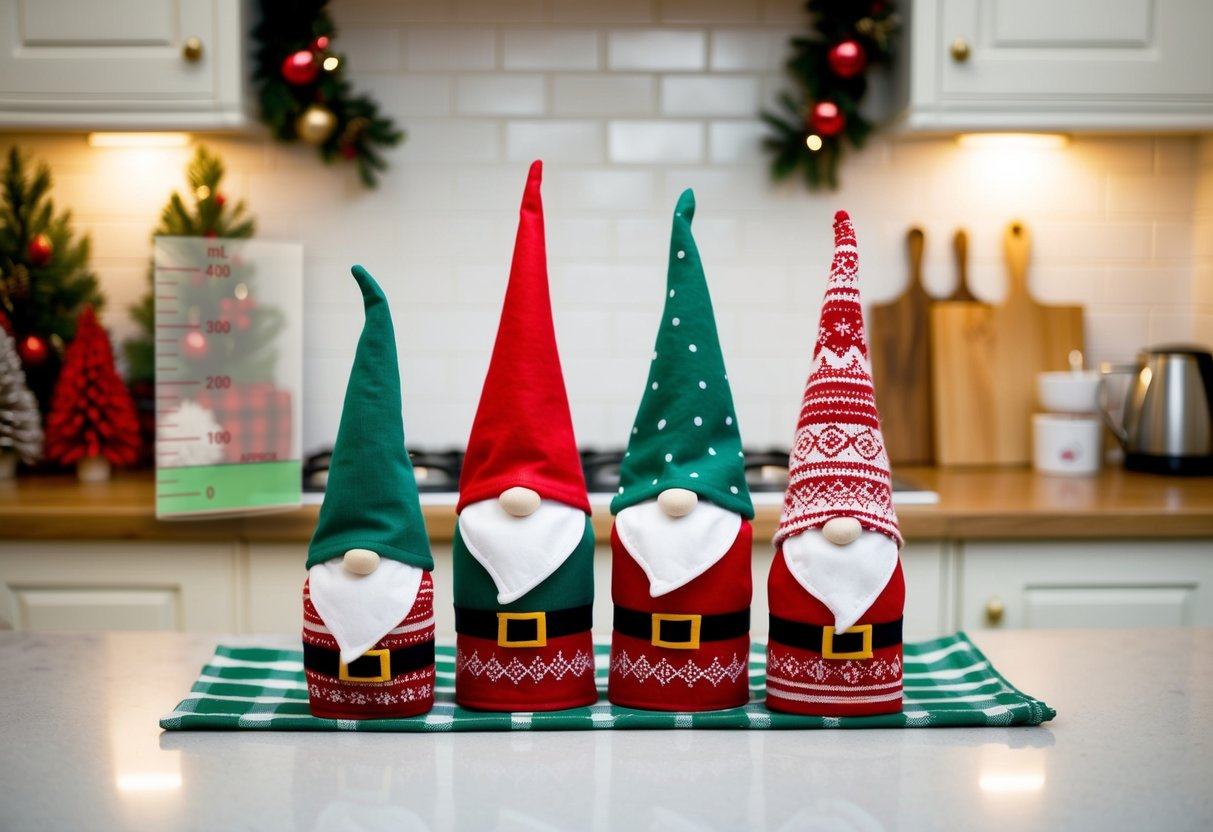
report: 50 (mL)
